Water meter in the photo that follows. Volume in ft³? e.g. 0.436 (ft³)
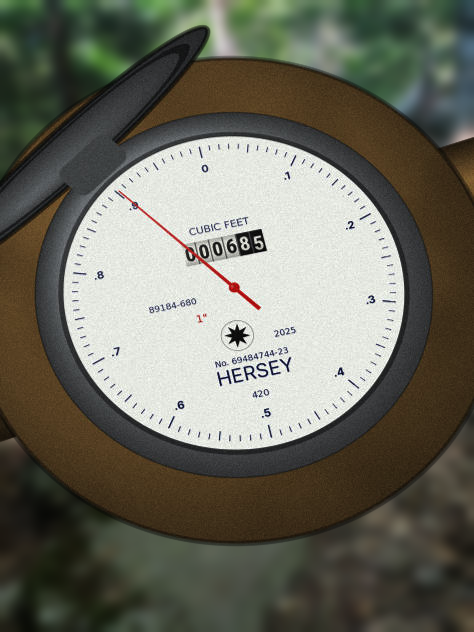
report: 684.90 (ft³)
